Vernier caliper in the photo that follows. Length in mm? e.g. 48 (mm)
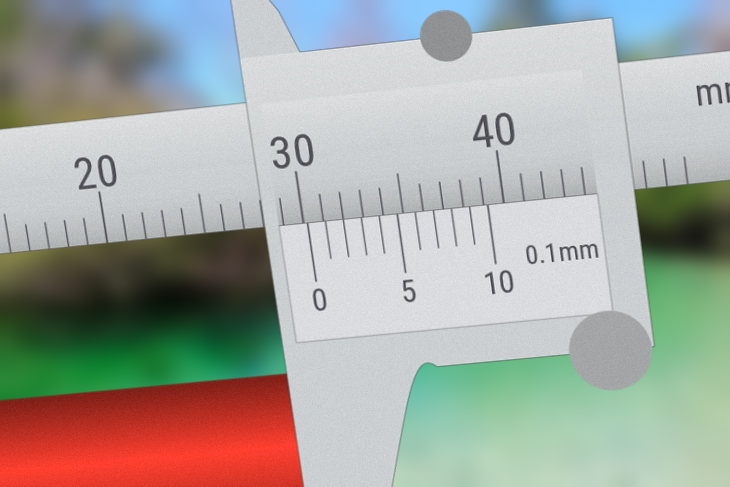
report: 30.2 (mm)
